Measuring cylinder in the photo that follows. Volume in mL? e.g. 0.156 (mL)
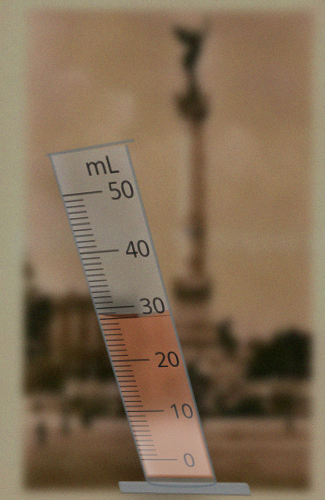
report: 28 (mL)
